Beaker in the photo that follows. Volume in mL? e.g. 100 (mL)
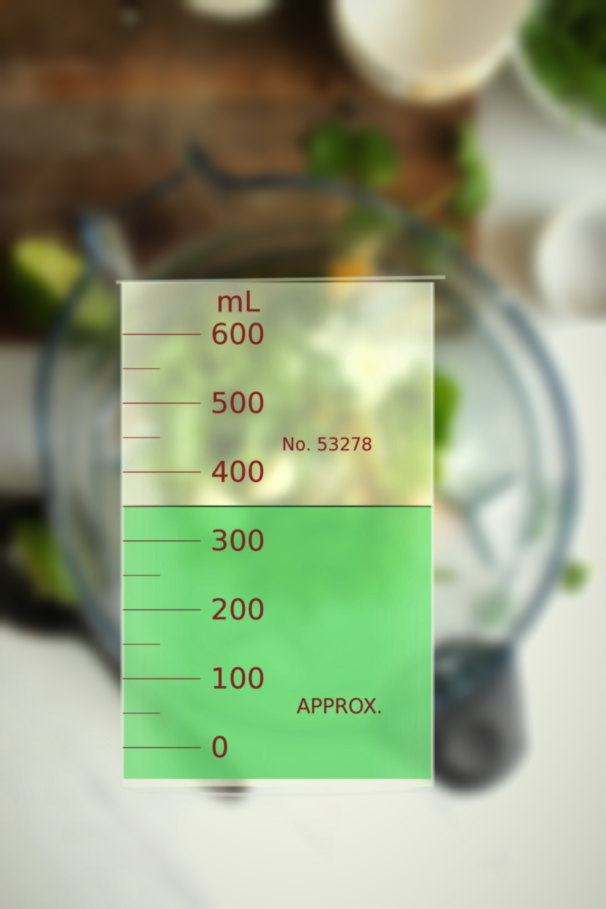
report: 350 (mL)
